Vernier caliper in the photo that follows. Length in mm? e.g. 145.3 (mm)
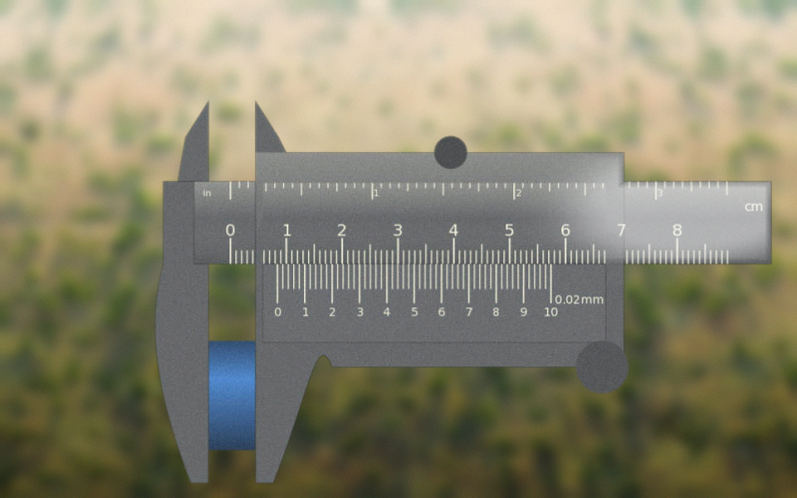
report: 8.4 (mm)
